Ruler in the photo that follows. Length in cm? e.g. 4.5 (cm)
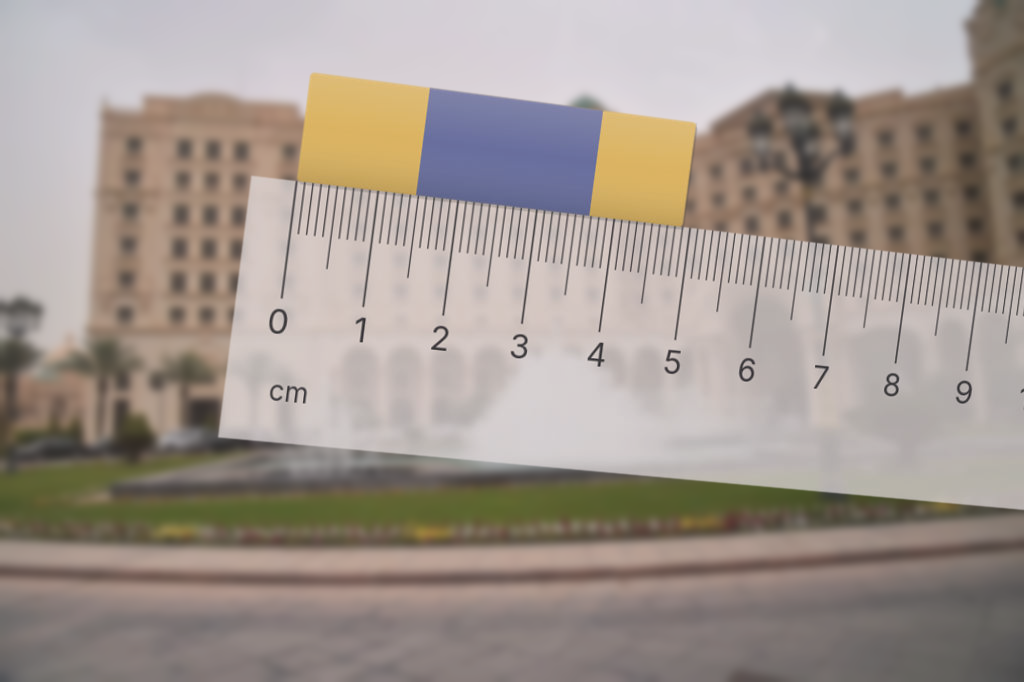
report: 4.9 (cm)
